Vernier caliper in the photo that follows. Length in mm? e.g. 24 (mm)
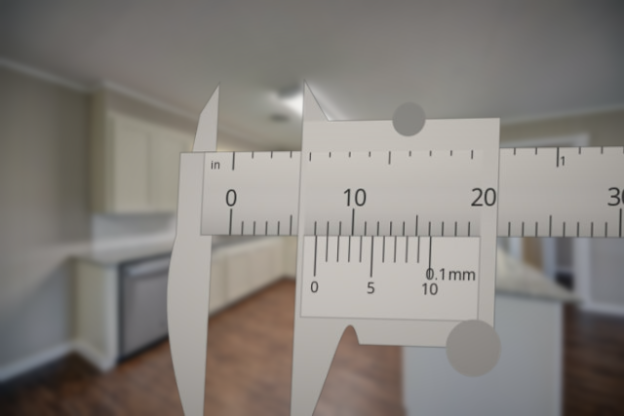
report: 7.1 (mm)
